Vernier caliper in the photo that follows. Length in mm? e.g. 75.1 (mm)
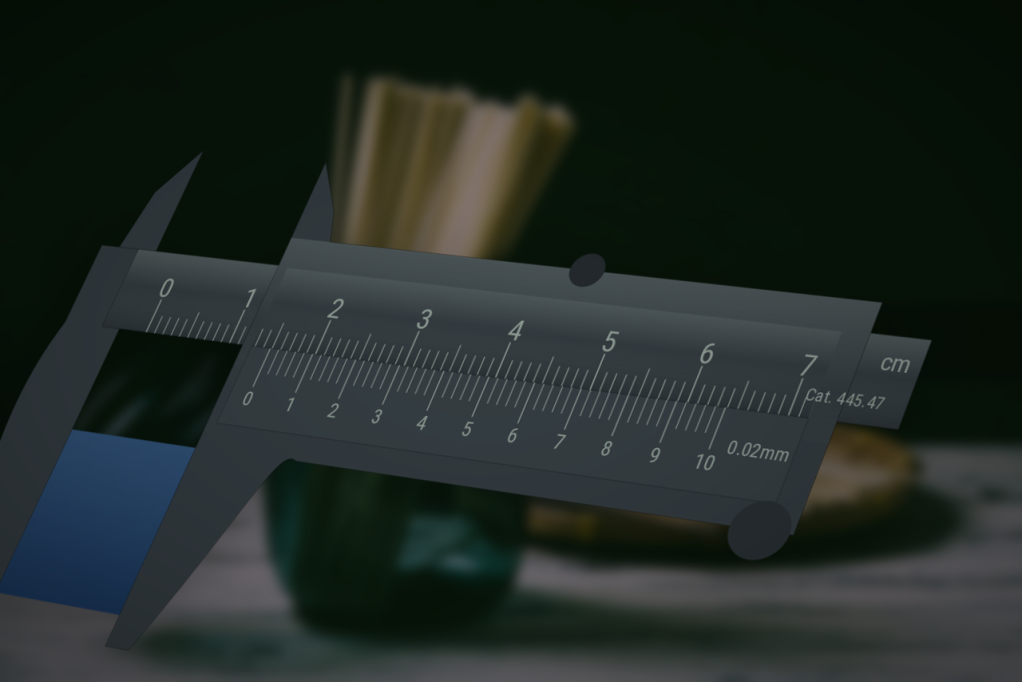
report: 14.8 (mm)
